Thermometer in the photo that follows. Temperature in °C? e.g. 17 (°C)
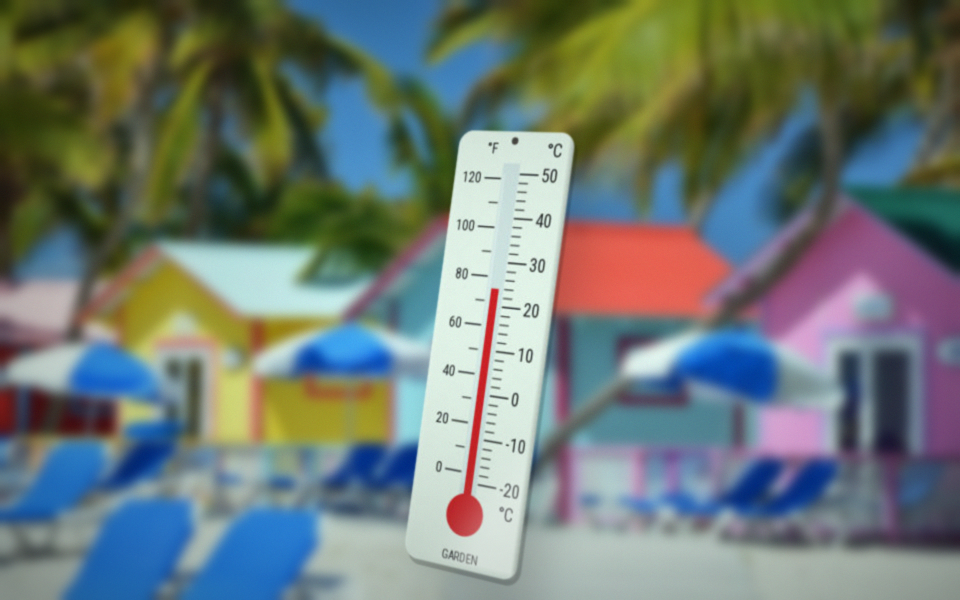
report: 24 (°C)
